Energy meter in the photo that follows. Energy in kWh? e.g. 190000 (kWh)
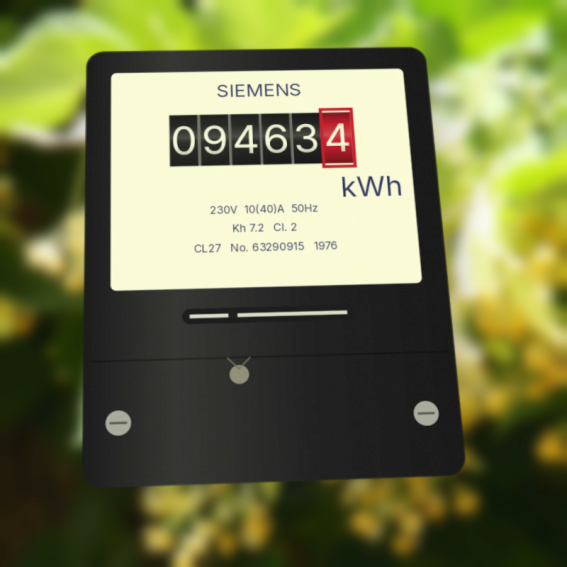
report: 9463.4 (kWh)
